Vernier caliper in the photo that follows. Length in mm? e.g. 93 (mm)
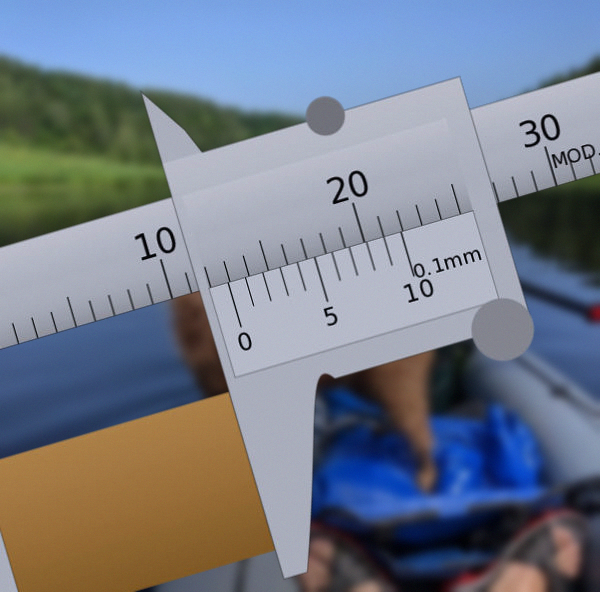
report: 12.9 (mm)
